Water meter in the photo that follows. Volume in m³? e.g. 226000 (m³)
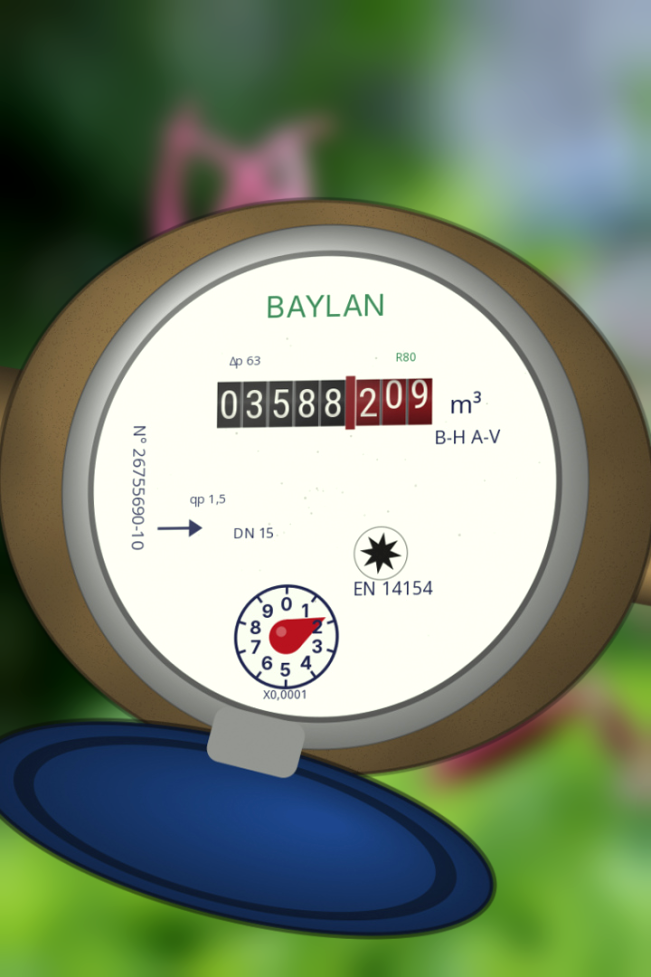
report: 3588.2091 (m³)
